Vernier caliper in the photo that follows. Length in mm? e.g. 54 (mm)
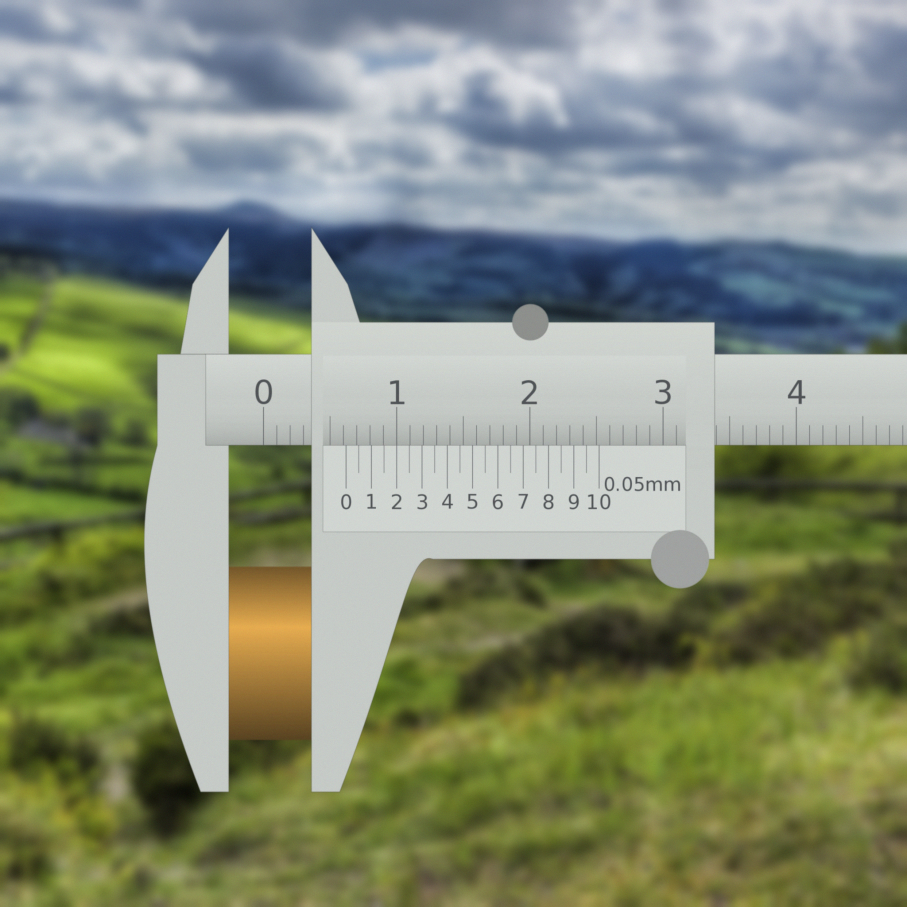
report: 6.2 (mm)
